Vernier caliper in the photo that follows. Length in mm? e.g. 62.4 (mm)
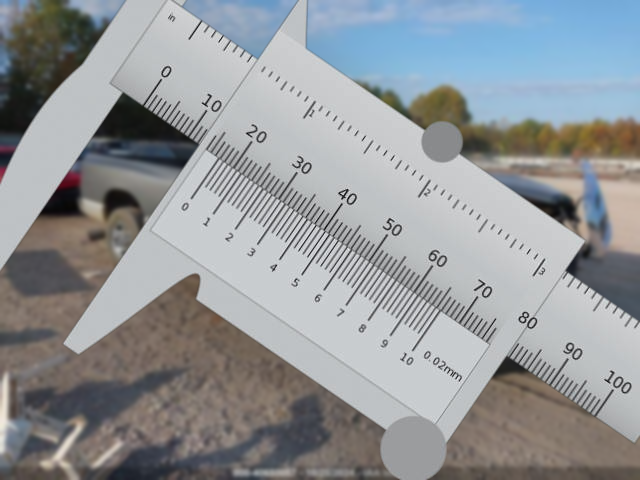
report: 16.8 (mm)
